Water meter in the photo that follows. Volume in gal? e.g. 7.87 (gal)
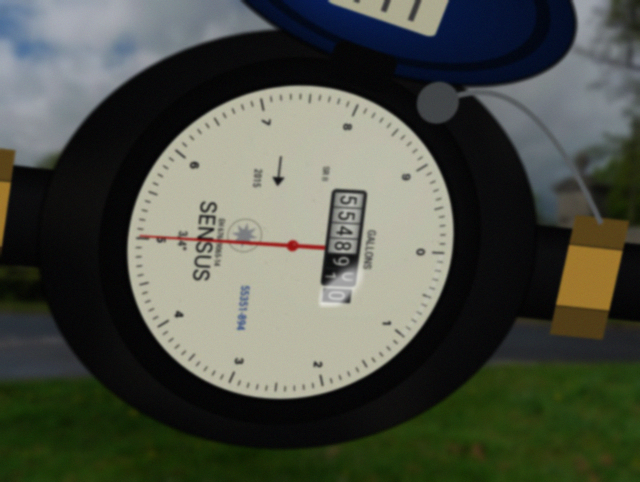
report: 5548905.0 (gal)
